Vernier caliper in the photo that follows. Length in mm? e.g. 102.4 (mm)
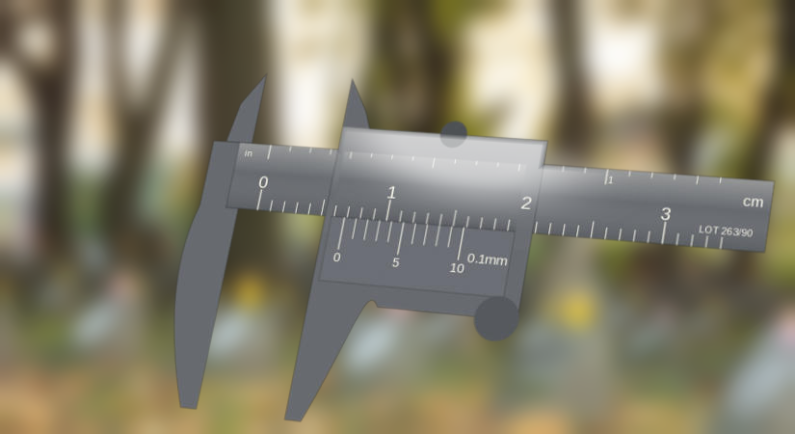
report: 6.8 (mm)
